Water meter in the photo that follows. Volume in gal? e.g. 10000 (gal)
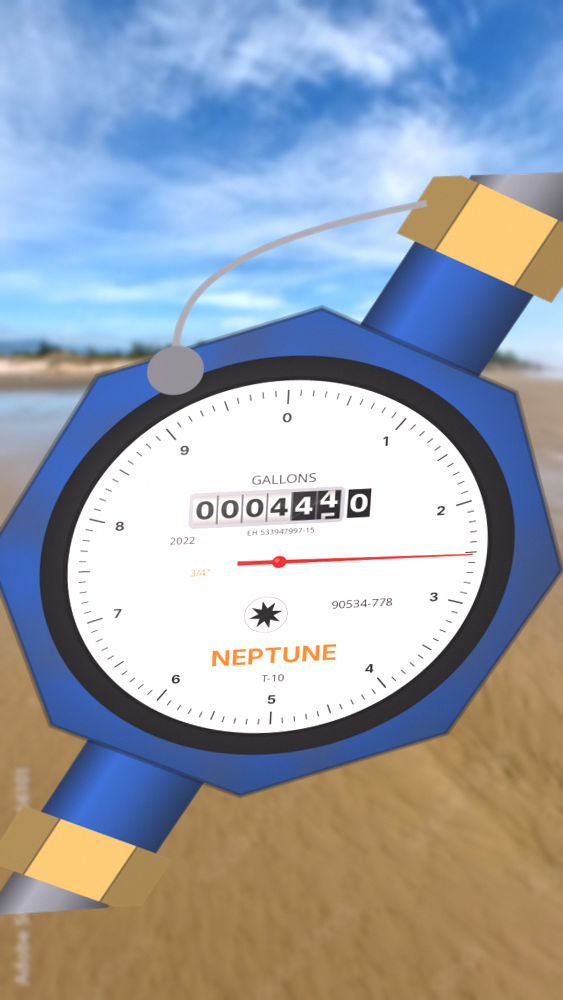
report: 4442.5 (gal)
